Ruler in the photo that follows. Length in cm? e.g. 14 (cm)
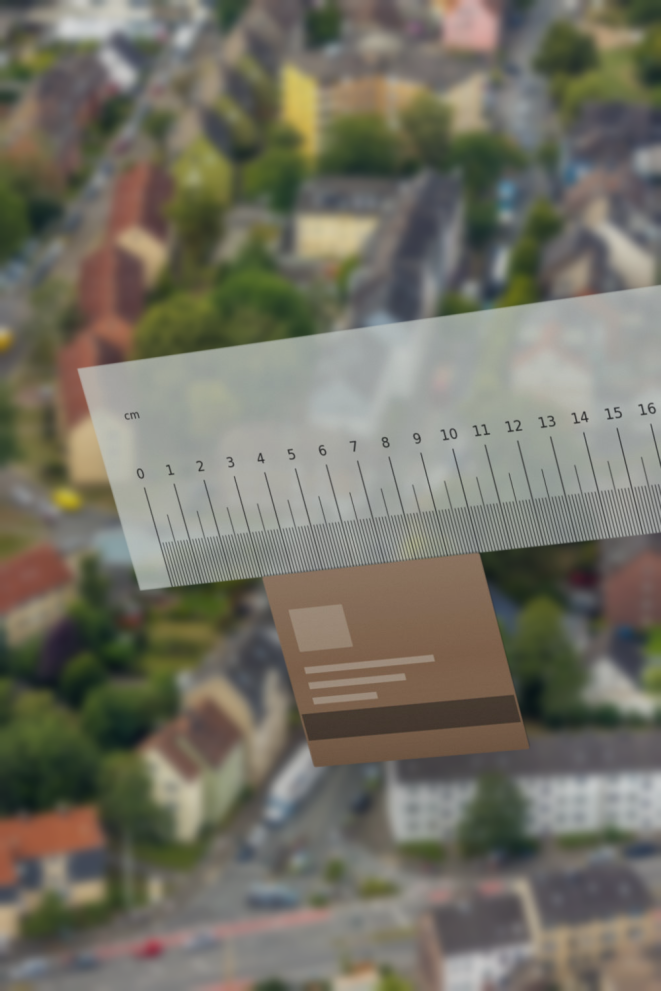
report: 7 (cm)
